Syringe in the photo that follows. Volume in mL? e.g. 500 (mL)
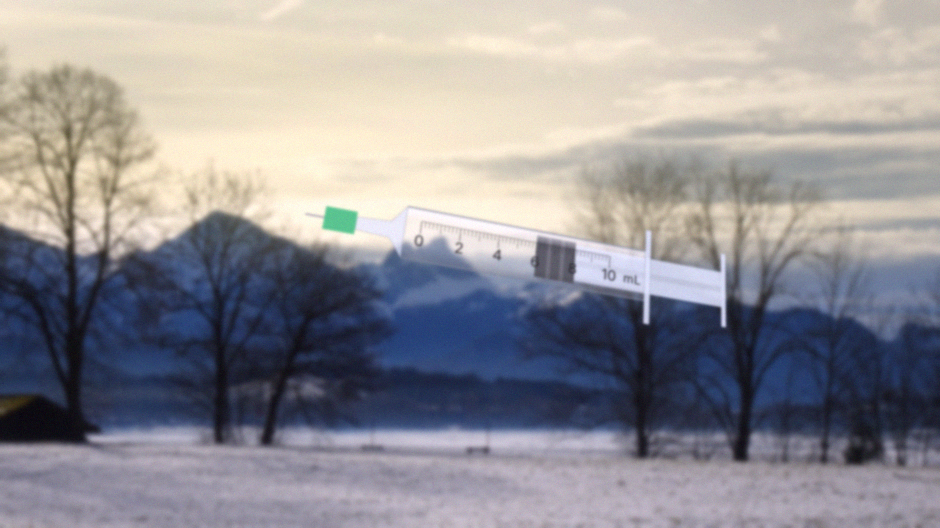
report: 6 (mL)
